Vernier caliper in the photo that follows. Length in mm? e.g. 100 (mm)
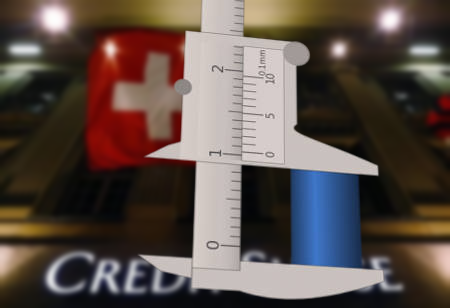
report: 10.4 (mm)
